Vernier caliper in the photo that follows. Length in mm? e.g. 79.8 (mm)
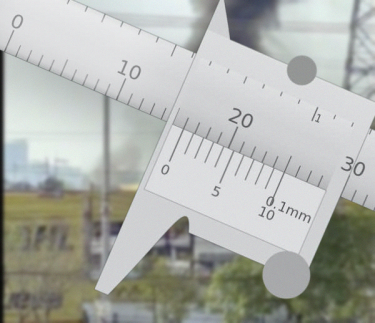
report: 16.0 (mm)
